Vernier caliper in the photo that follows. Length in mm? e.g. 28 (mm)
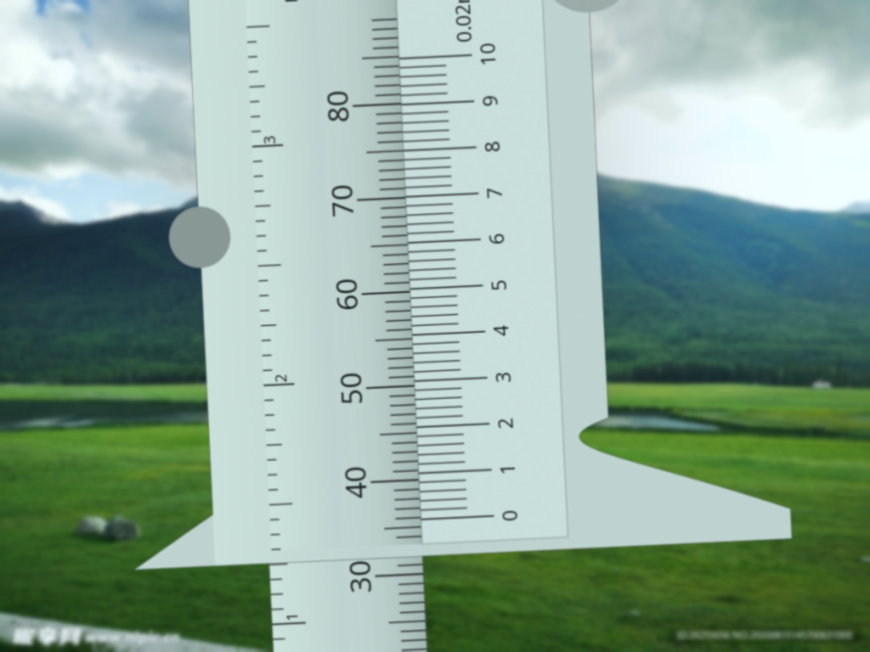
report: 35.8 (mm)
